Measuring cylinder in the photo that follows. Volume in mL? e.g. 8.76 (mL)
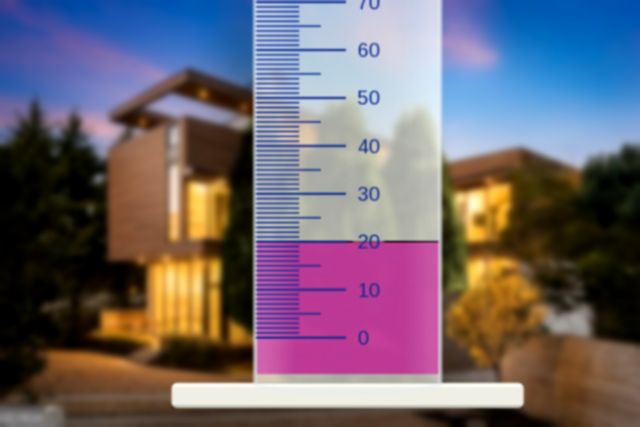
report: 20 (mL)
